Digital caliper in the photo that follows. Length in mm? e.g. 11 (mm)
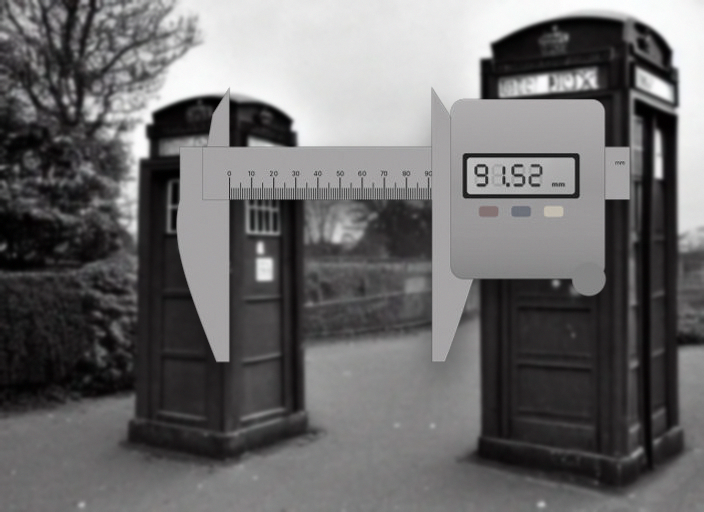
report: 91.52 (mm)
